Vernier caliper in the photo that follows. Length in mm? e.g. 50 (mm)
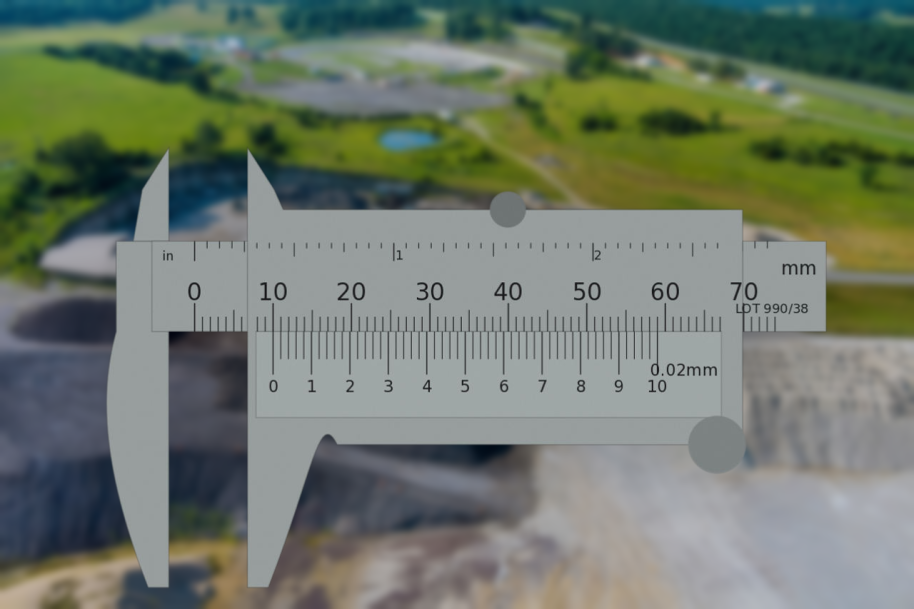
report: 10.0 (mm)
